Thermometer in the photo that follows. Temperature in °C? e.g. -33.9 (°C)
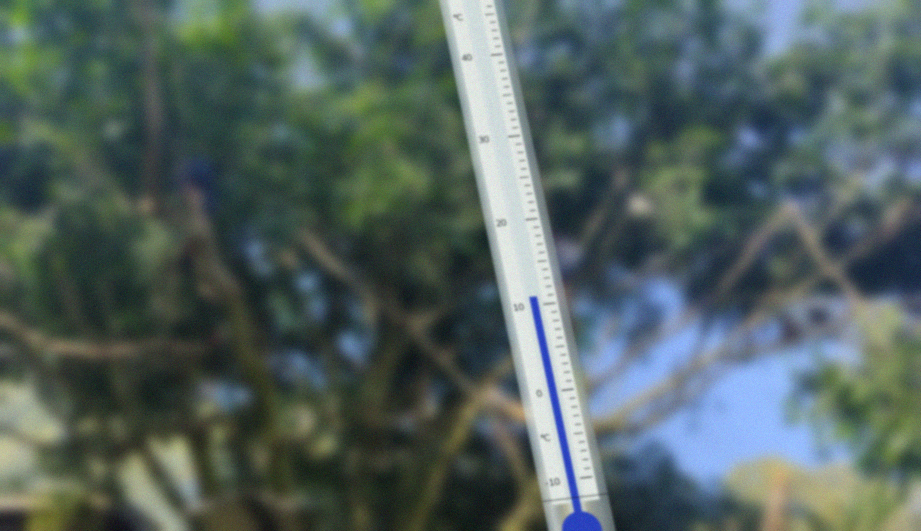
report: 11 (°C)
